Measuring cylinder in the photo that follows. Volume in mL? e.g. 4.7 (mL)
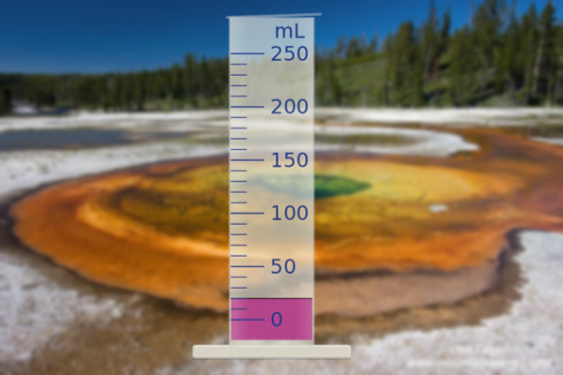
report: 20 (mL)
